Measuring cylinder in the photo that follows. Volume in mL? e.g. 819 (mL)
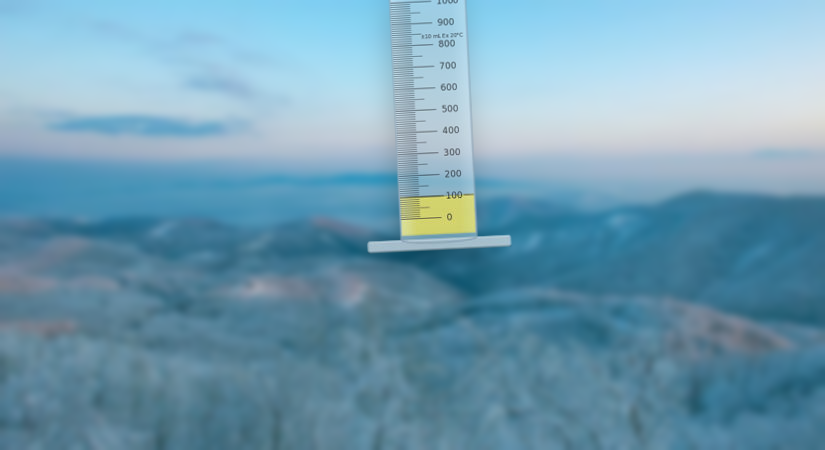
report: 100 (mL)
